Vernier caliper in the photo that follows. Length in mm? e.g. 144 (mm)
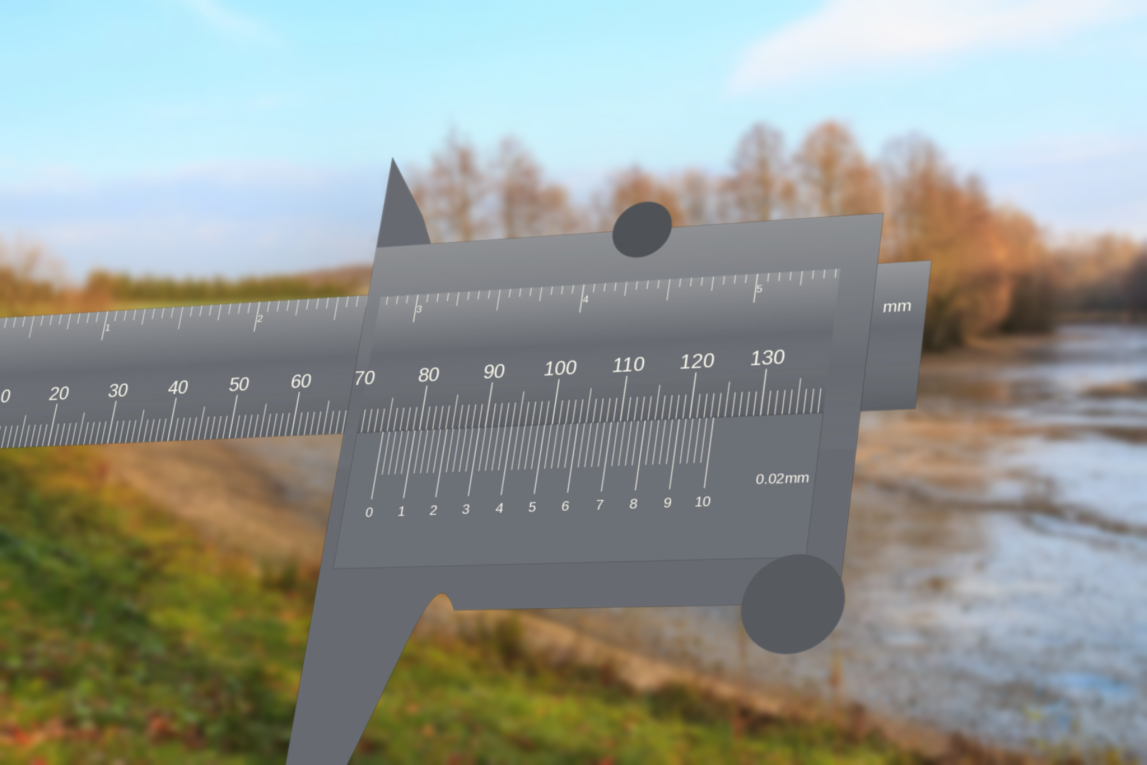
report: 74.4 (mm)
